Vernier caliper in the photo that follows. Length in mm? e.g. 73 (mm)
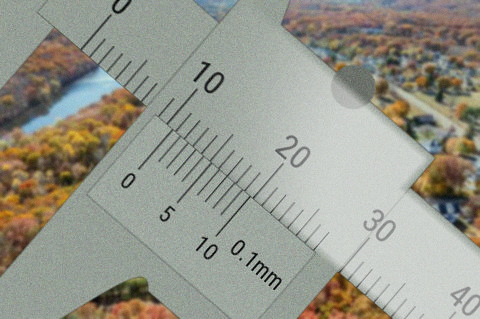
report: 10.7 (mm)
